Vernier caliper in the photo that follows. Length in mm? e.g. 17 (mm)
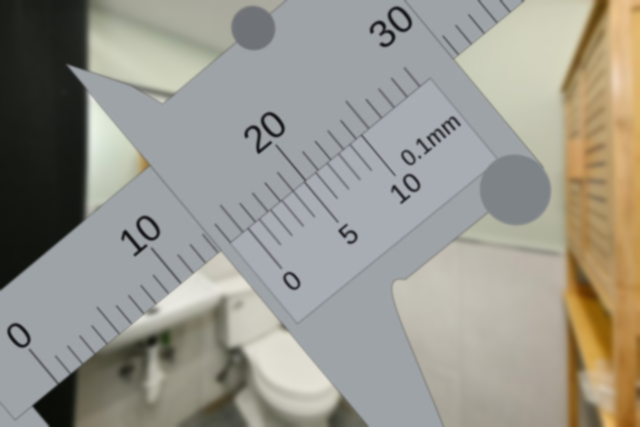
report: 15.4 (mm)
